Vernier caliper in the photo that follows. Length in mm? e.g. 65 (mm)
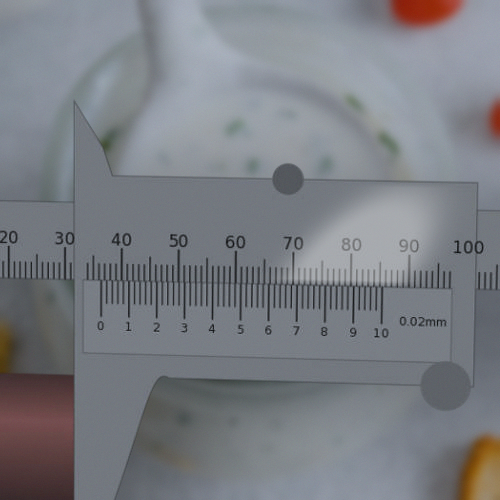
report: 36.4 (mm)
